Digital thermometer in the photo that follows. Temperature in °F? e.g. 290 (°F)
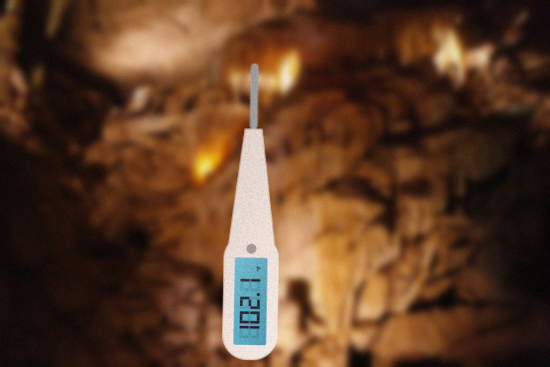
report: 102.1 (°F)
